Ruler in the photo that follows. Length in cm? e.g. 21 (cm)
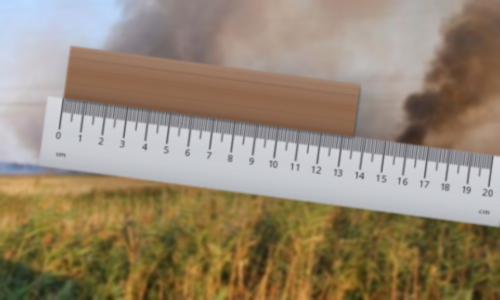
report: 13.5 (cm)
